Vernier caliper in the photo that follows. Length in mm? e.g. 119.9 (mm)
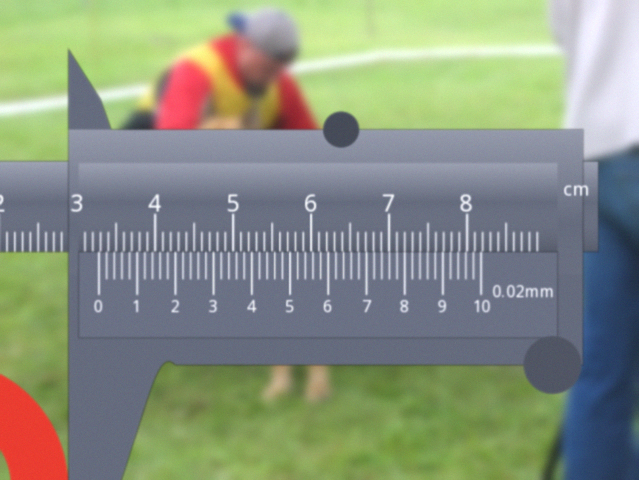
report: 32.8 (mm)
